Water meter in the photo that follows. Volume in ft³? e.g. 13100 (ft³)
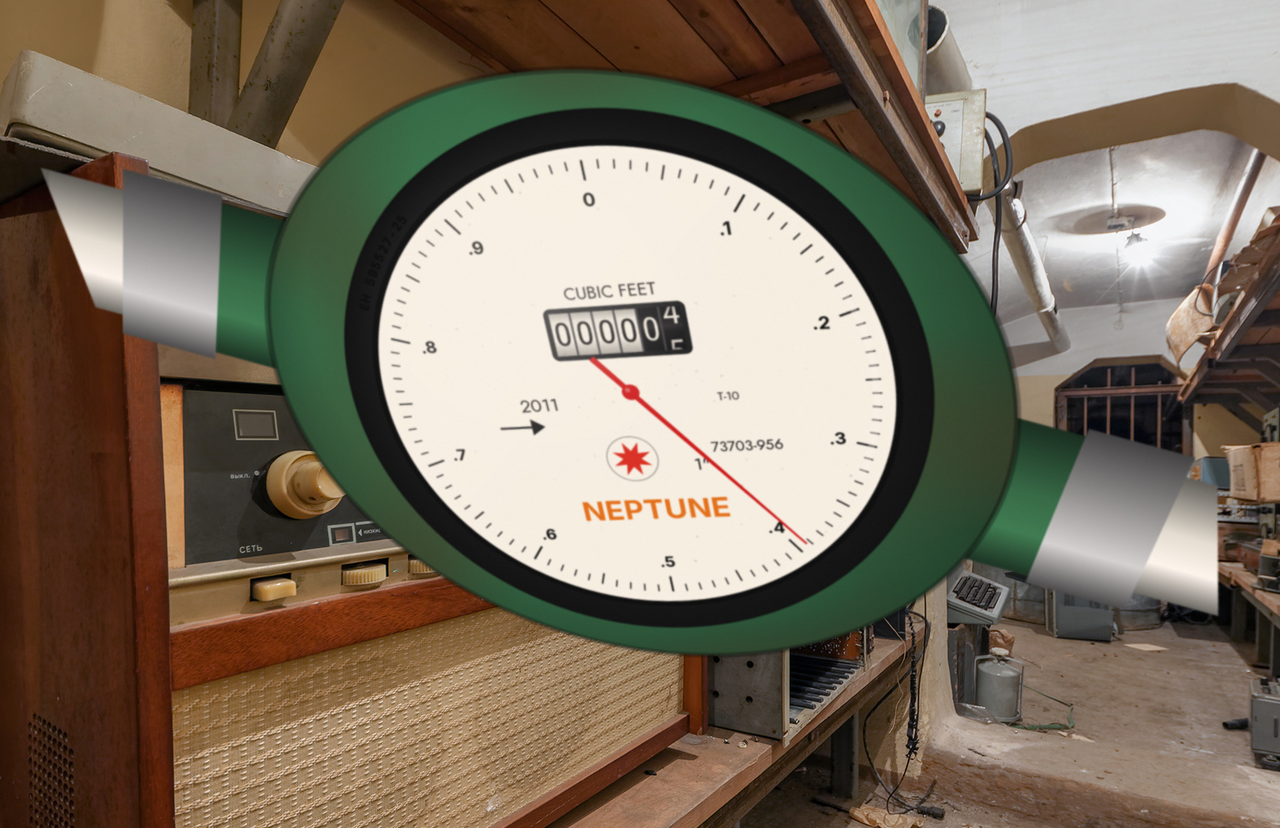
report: 4.39 (ft³)
